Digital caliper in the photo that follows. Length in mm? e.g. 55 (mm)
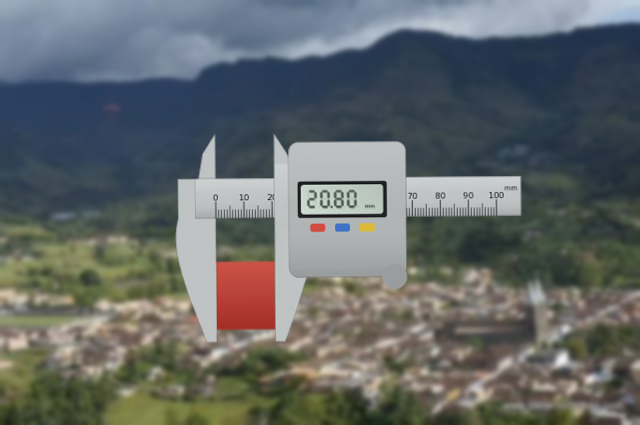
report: 20.80 (mm)
